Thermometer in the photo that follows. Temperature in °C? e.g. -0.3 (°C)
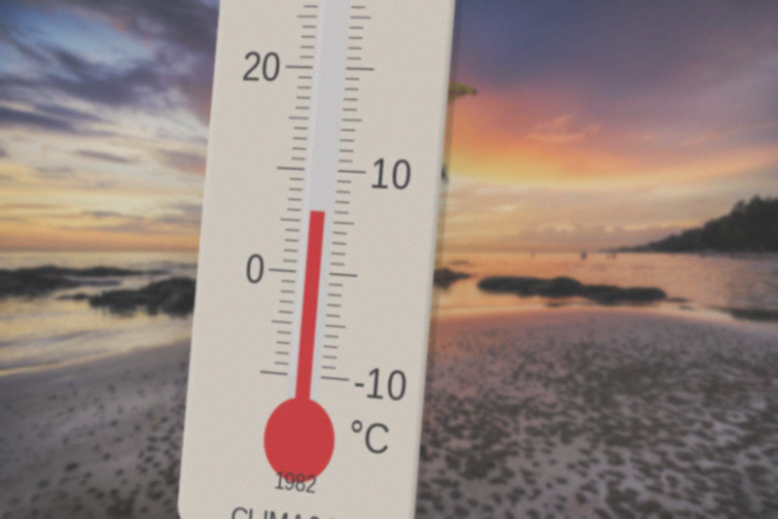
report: 6 (°C)
